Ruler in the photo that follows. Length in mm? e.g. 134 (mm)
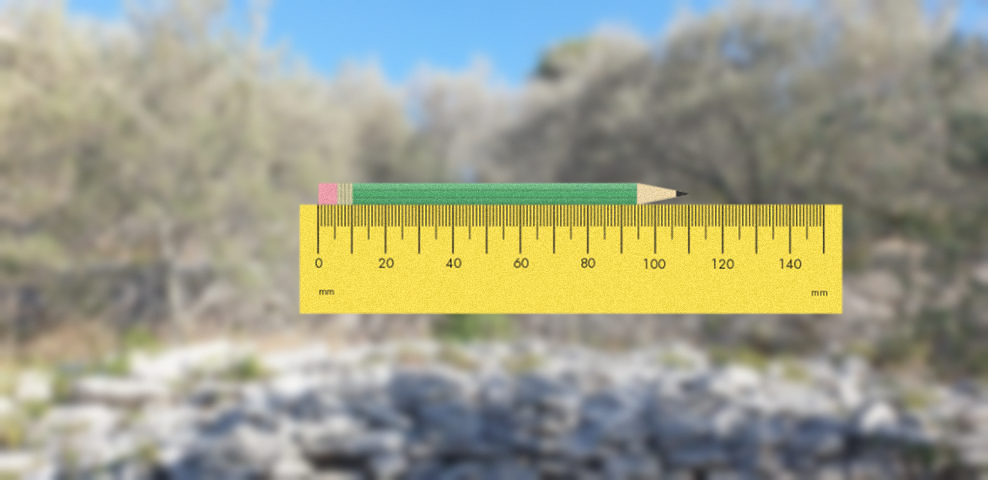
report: 110 (mm)
